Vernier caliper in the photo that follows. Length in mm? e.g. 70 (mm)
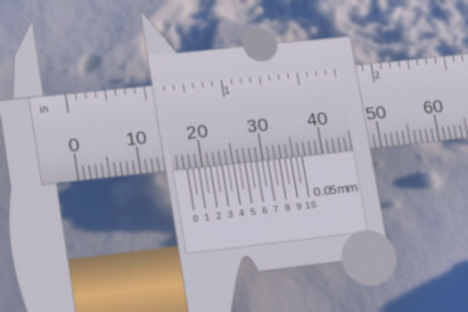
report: 17.5 (mm)
